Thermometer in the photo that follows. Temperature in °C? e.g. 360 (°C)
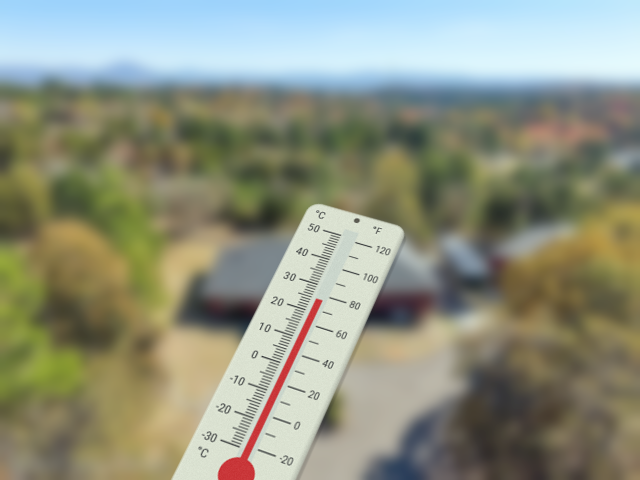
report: 25 (°C)
